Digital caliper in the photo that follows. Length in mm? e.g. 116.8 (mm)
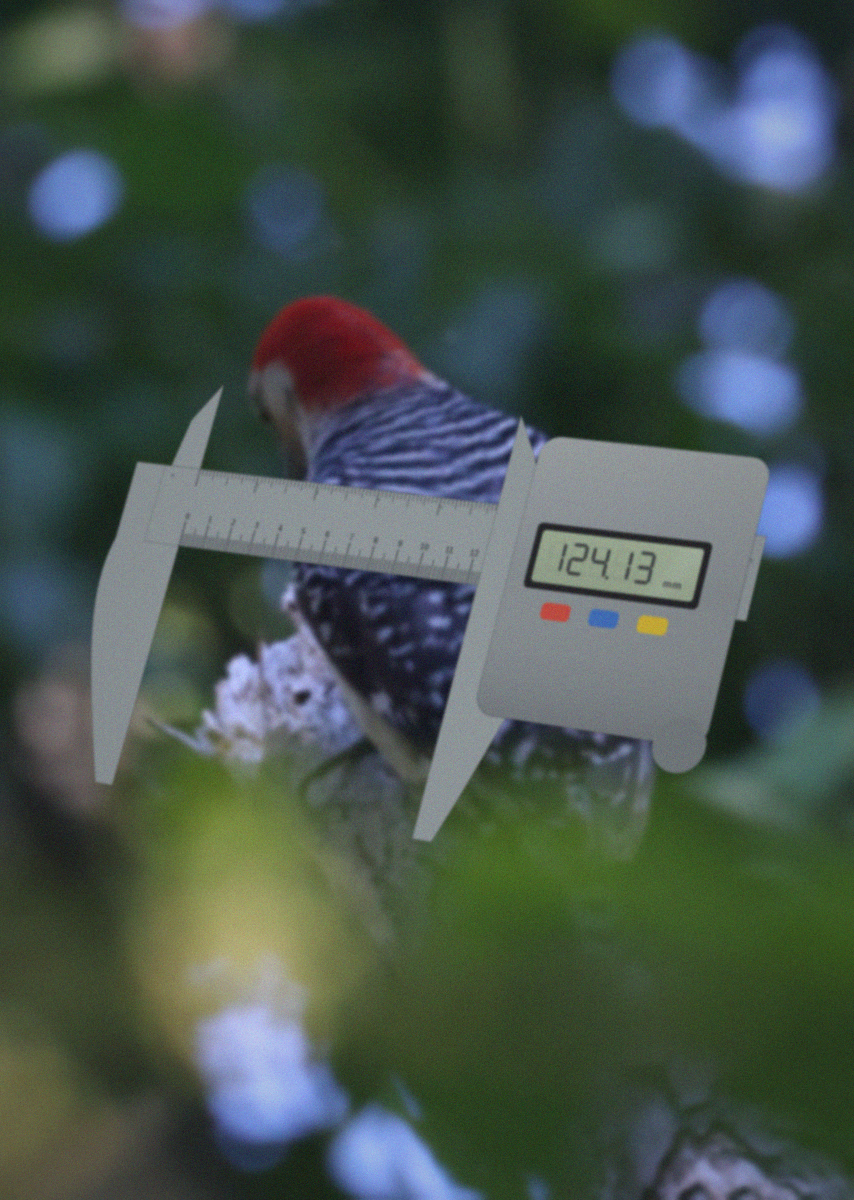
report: 124.13 (mm)
